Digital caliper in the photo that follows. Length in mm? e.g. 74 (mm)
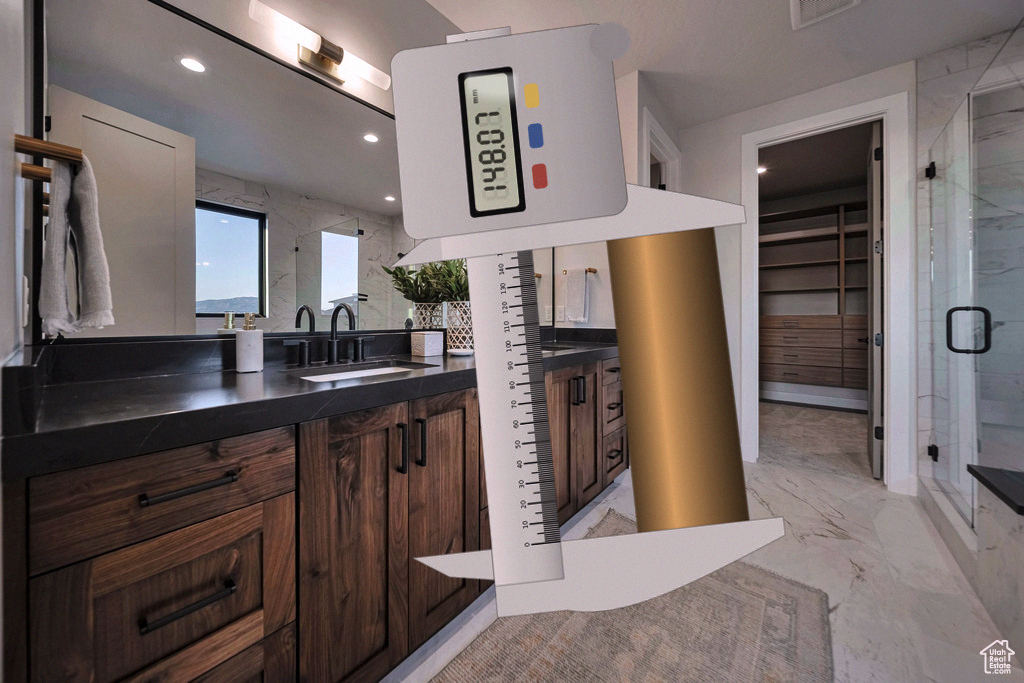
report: 148.07 (mm)
